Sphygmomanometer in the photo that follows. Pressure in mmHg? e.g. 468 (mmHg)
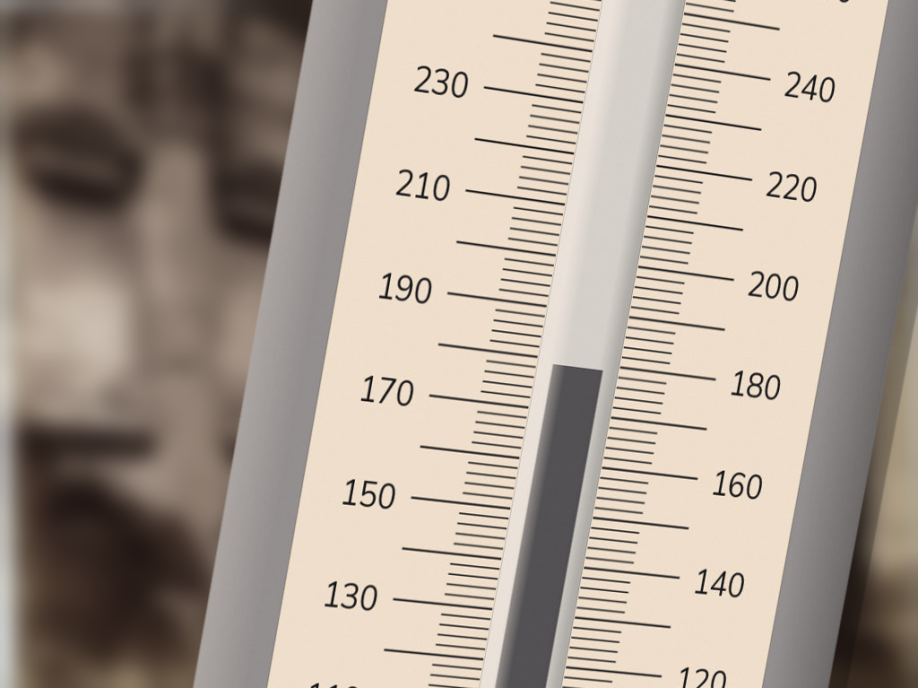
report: 179 (mmHg)
